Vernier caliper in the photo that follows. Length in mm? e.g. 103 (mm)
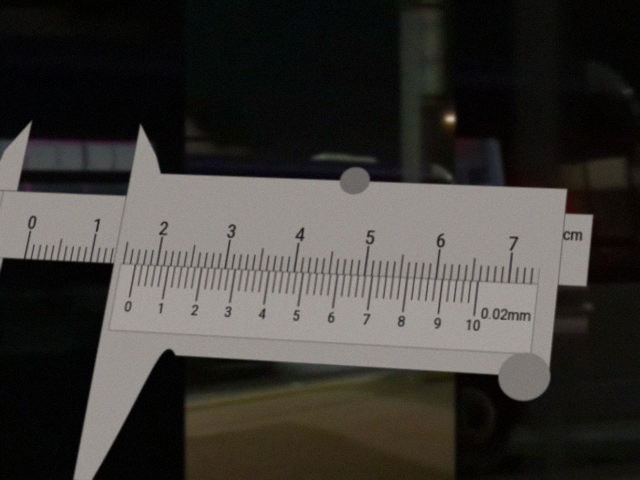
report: 16.8 (mm)
